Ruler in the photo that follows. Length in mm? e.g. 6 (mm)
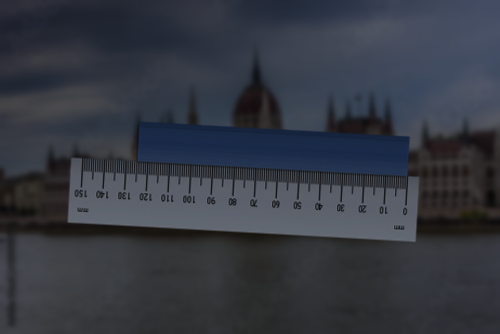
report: 125 (mm)
